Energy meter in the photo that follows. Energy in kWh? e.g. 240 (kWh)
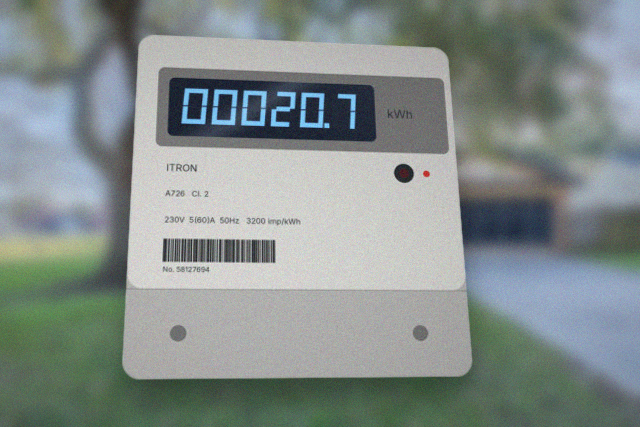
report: 20.7 (kWh)
